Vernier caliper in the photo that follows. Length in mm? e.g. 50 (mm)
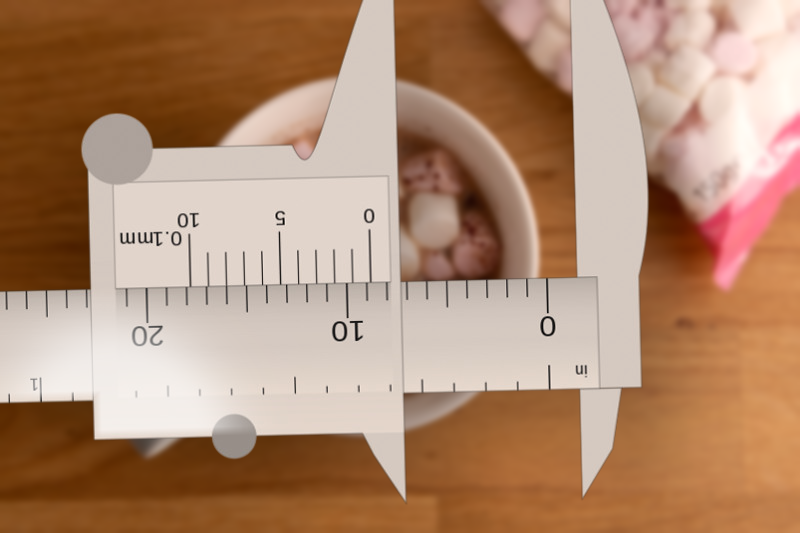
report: 8.8 (mm)
